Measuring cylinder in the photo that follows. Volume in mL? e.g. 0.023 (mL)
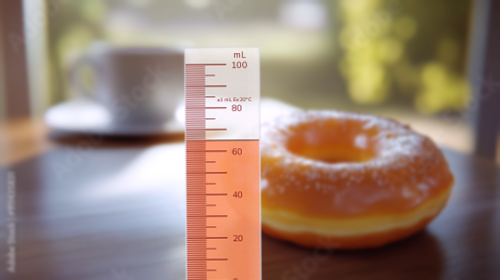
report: 65 (mL)
